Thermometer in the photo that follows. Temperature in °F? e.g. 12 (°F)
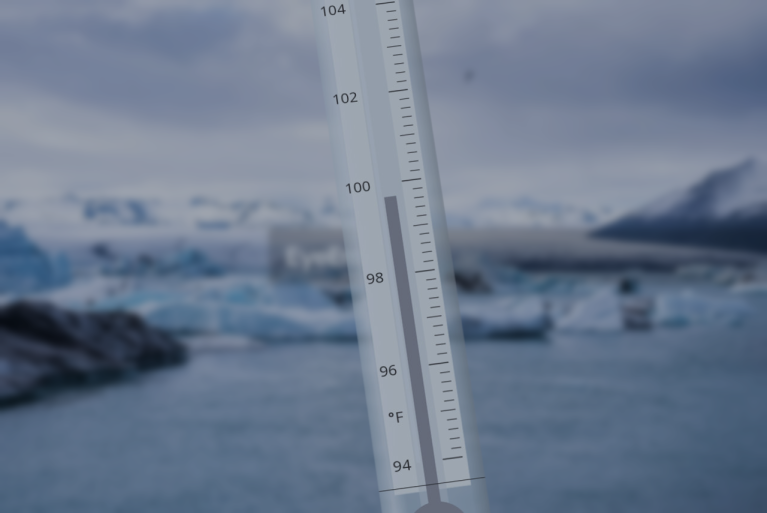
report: 99.7 (°F)
